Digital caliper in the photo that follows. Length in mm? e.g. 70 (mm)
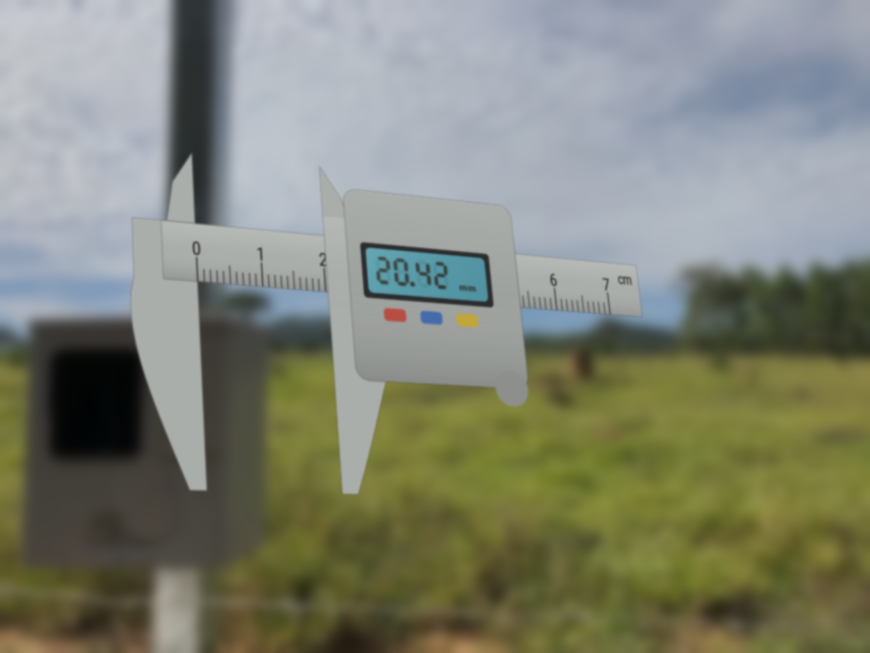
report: 20.42 (mm)
